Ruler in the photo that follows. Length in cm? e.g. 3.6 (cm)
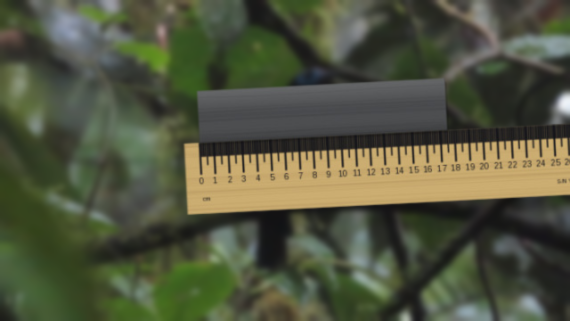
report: 17.5 (cm)
